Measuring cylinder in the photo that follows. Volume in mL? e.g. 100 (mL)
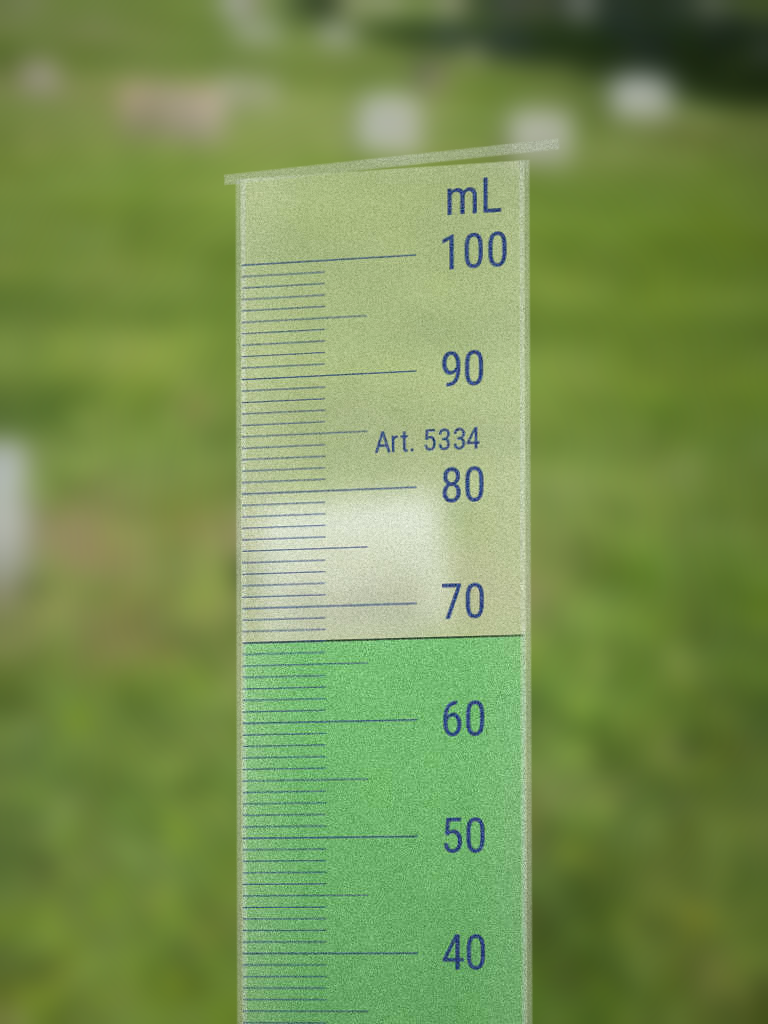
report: 67 (mL)
